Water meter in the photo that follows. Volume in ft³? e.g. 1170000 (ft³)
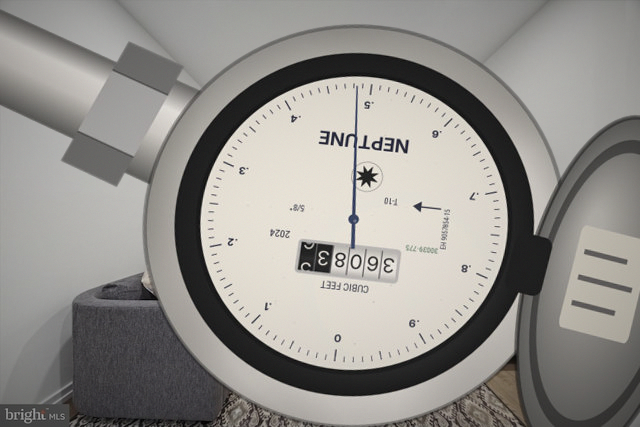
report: 360835.48 (ft³)
